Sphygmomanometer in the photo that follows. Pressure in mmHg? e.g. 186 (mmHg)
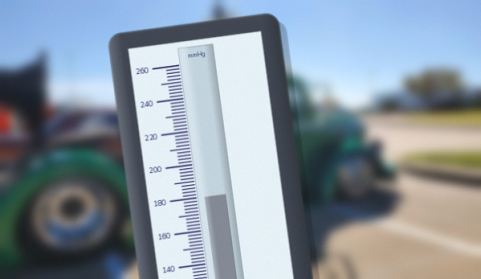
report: 180 (mmHg)
